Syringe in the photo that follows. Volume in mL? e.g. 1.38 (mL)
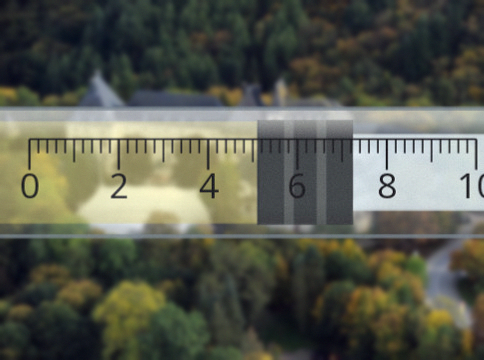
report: 5.1 (mL)
